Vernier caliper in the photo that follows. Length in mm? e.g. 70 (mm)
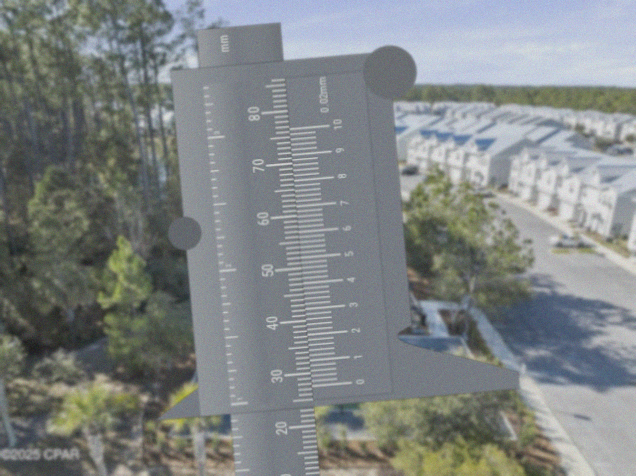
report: 27.5 (mm)
